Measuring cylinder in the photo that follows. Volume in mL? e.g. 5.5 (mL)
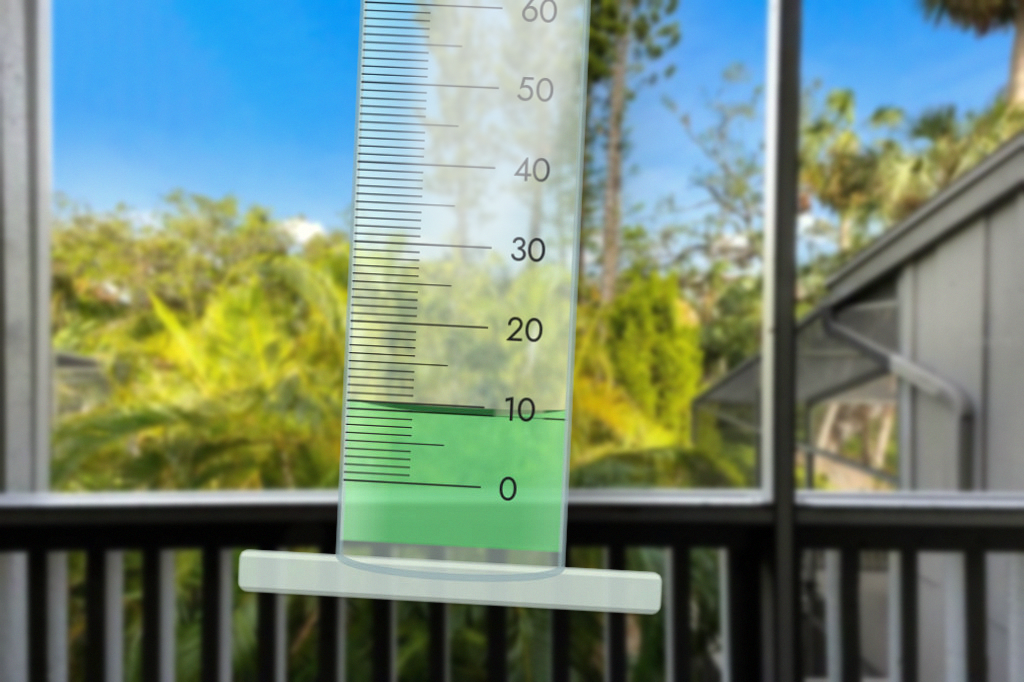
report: 9 (mL)
